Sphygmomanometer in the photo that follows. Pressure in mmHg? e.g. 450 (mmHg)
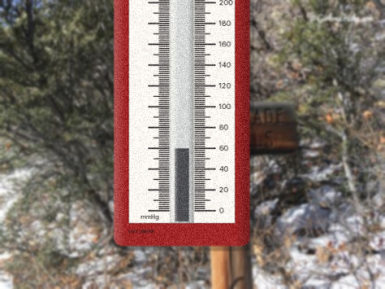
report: 60 (mmHg)
